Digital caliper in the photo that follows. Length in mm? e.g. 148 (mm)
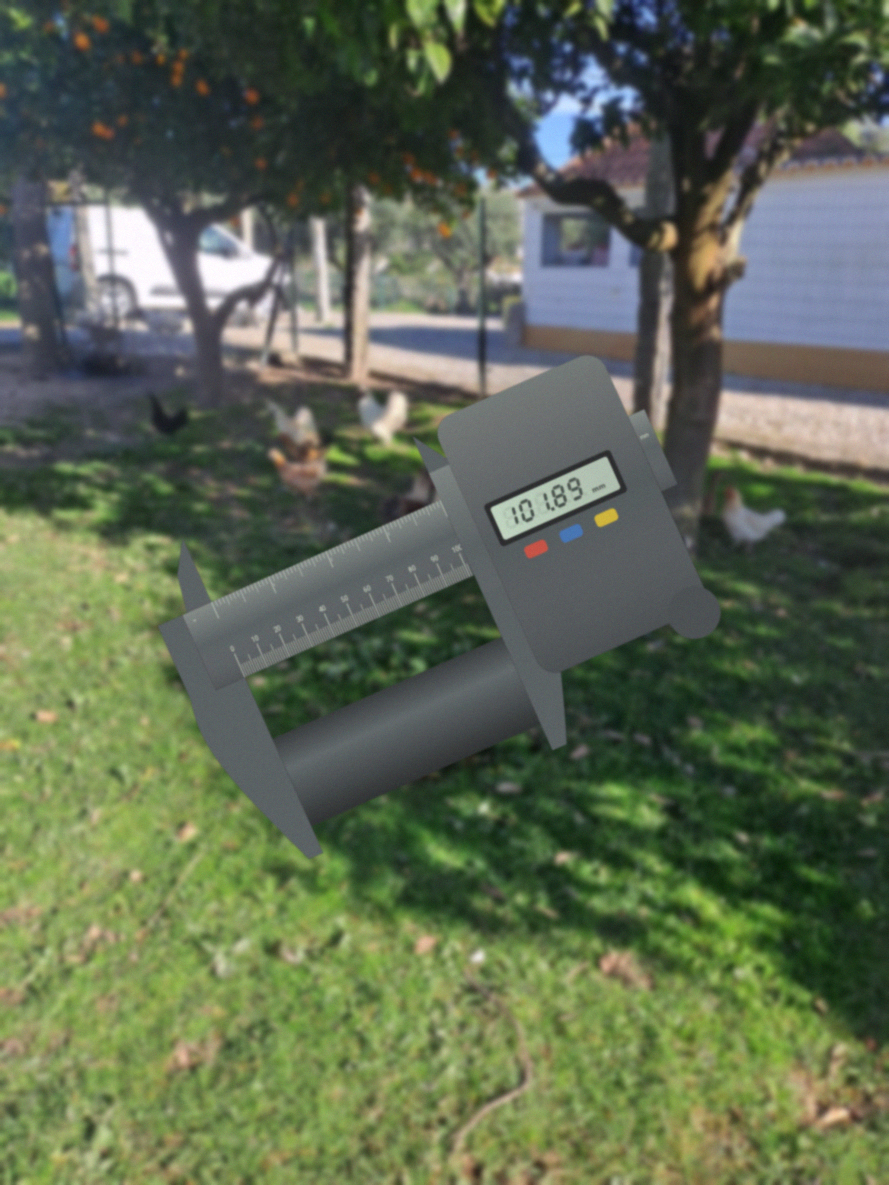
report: 101.89 (mm)
